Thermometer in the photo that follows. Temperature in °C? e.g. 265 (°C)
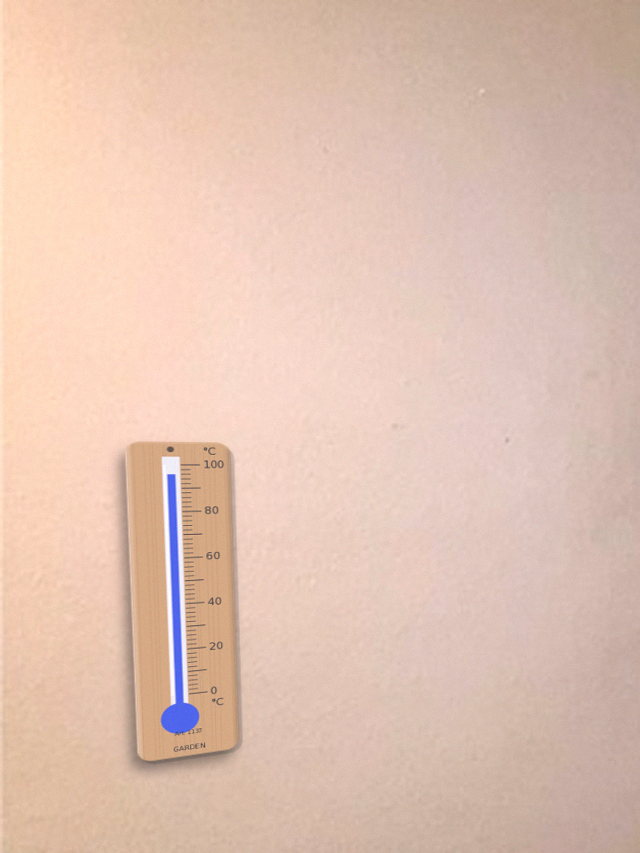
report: 96 (°C)
